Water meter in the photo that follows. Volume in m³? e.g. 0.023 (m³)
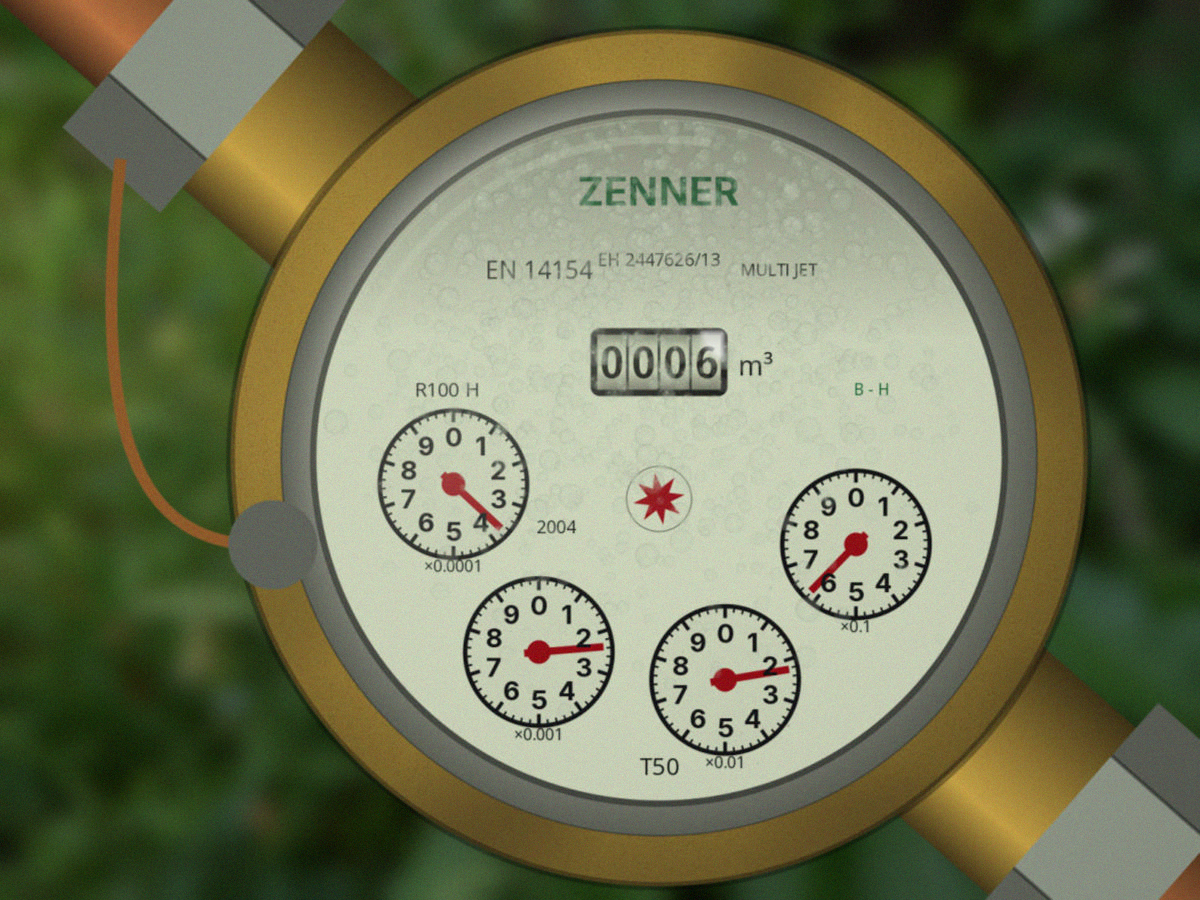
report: 6.6223 (m³)
